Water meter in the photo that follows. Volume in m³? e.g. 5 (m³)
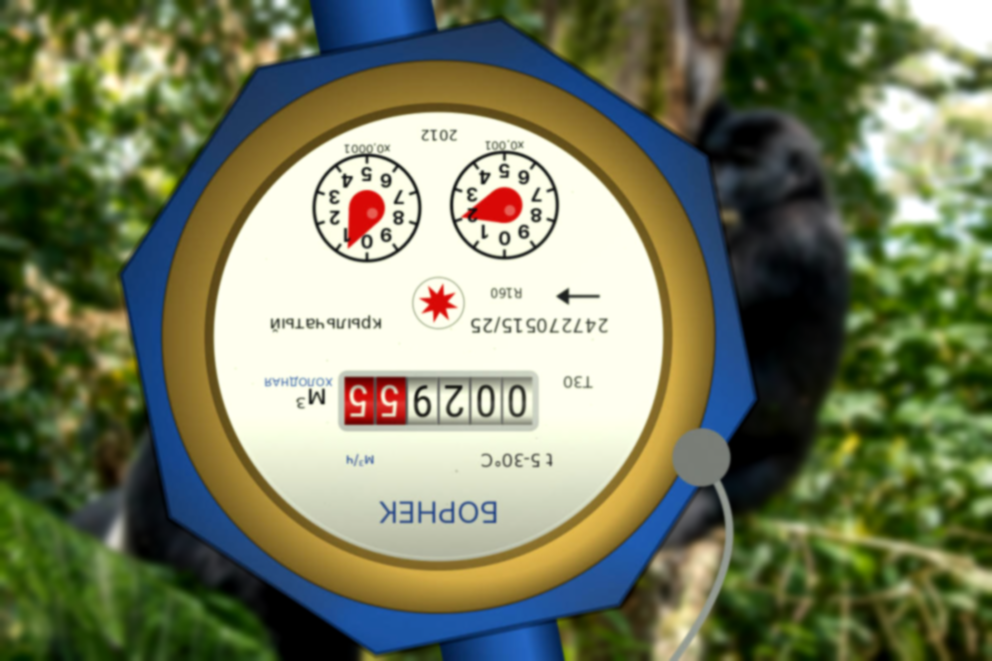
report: 29.5520 (m³)
